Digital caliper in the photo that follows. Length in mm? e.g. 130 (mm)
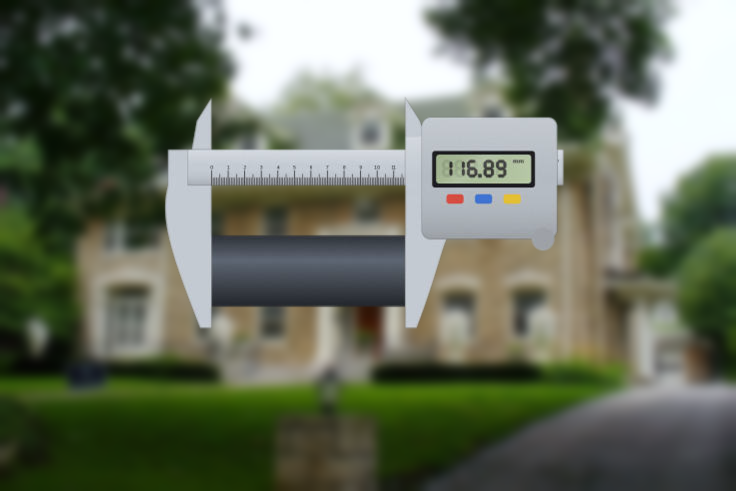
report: 116.89 (mm)
